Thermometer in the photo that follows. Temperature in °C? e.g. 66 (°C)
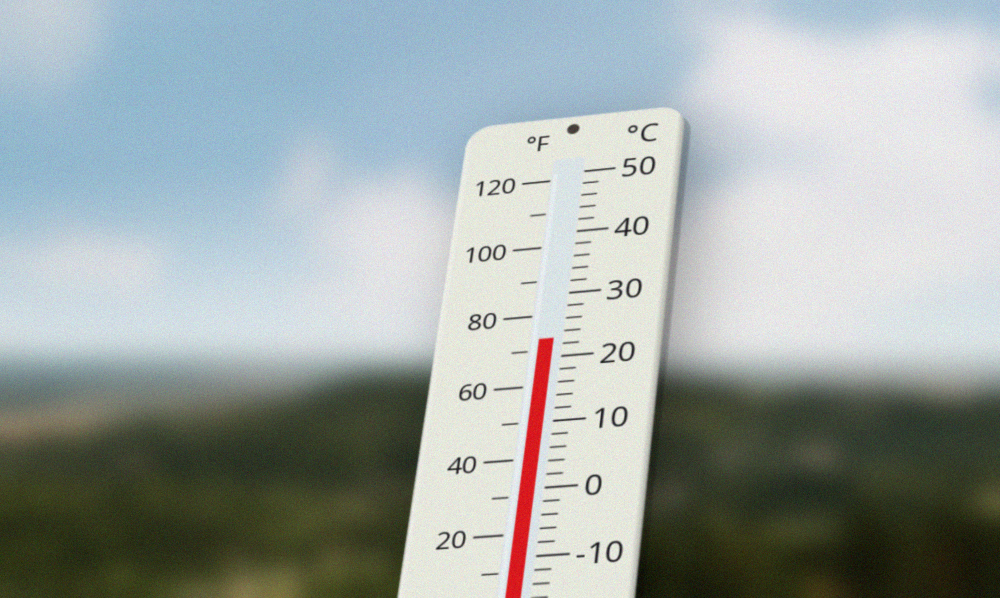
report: 23 (°C)
